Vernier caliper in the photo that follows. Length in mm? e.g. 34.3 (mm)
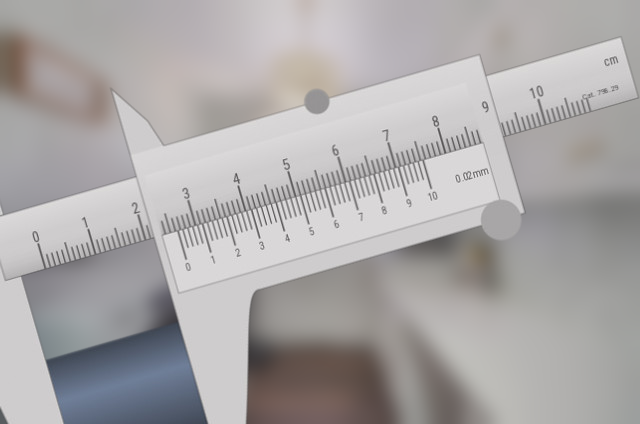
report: 26.5 (mm)
